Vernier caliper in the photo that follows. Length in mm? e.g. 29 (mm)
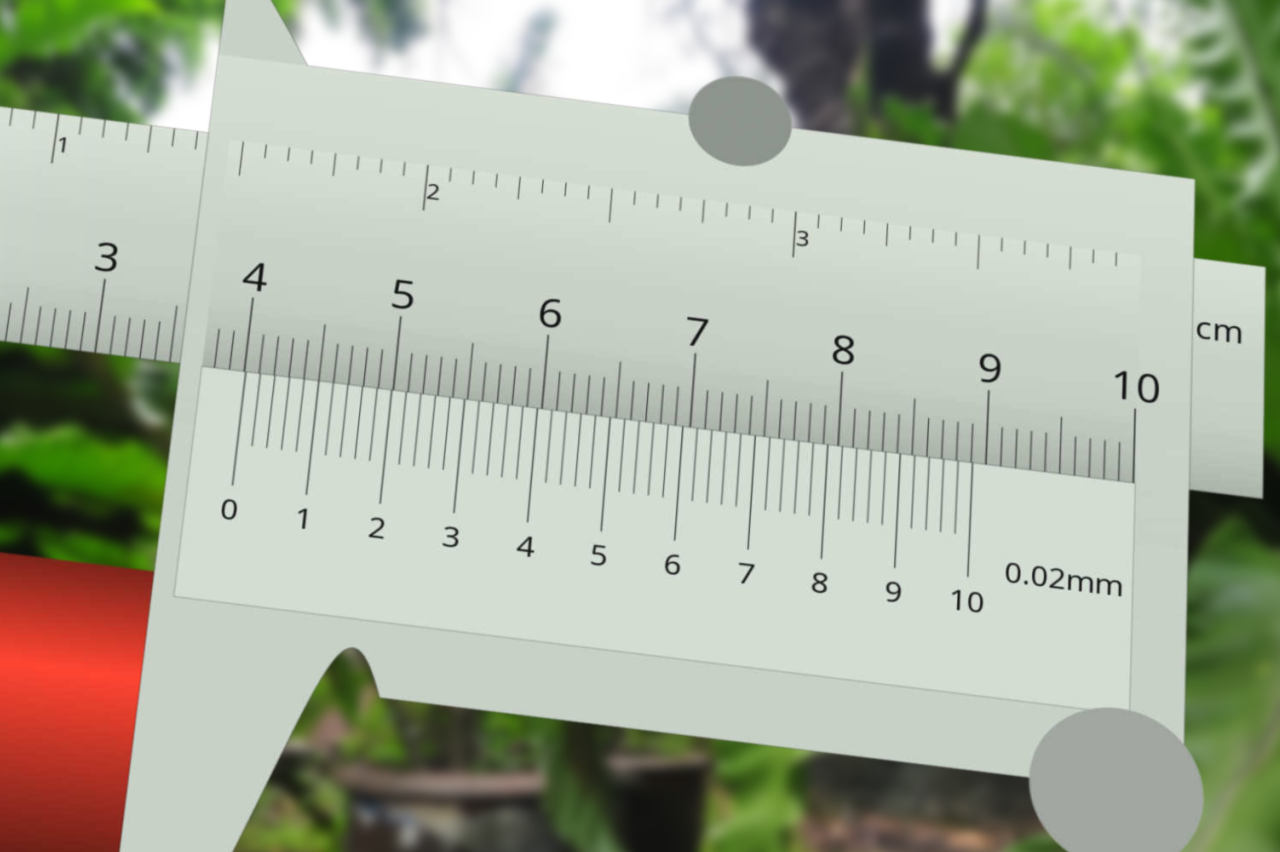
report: 40.1 (mm)
